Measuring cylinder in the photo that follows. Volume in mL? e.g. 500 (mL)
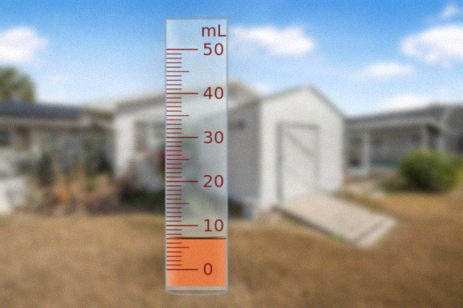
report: 7 (mL)
